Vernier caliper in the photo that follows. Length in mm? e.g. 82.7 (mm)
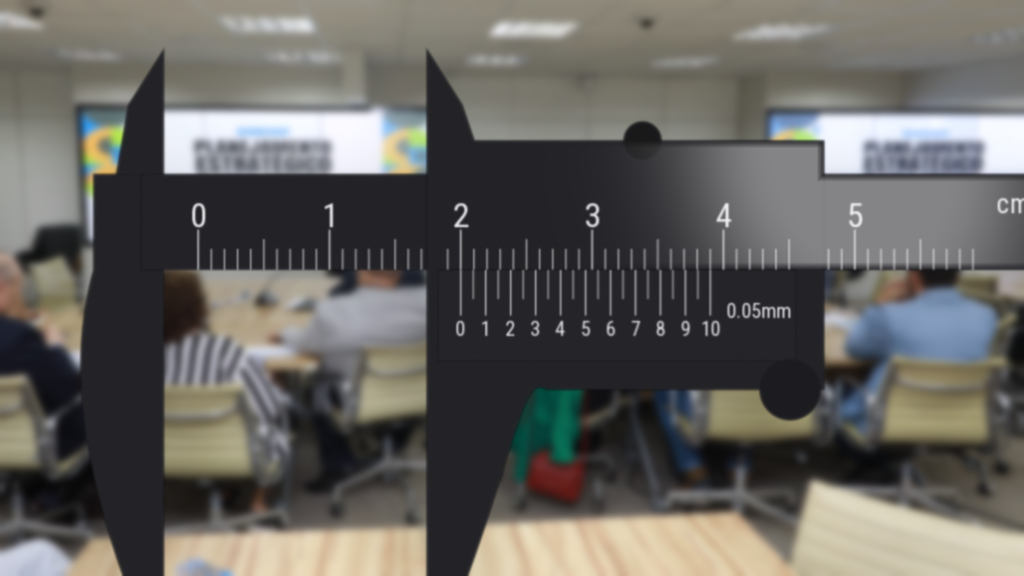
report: 20.0 (mm)
